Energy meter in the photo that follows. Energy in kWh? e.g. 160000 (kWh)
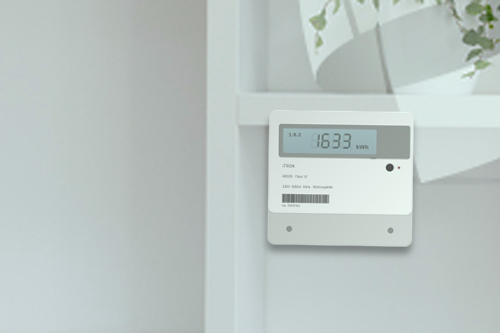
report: 1633 (kWh)
